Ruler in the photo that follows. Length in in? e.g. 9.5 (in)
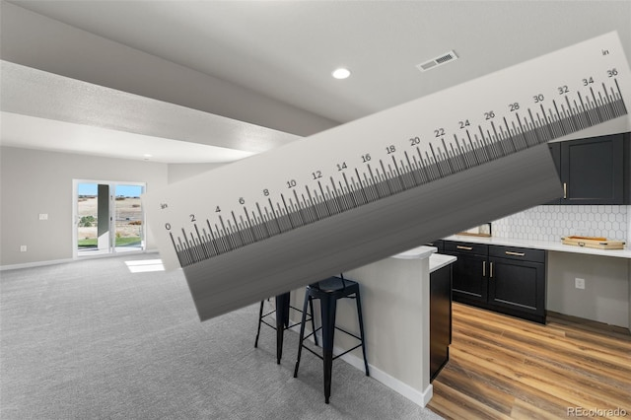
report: 29.5 (in)
